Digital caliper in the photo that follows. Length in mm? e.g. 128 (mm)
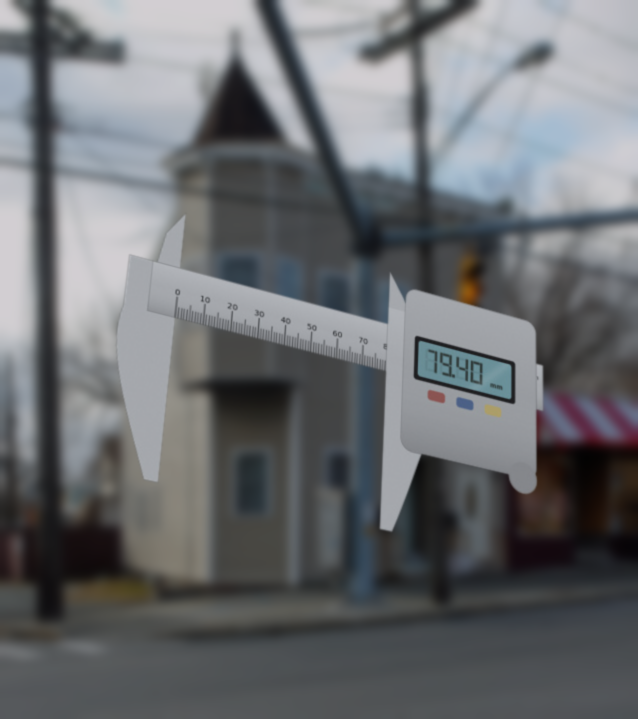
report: 79.40 (mm)
